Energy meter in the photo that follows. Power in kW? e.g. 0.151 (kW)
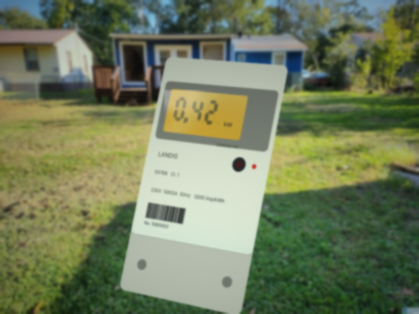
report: 0.42 (kW)
